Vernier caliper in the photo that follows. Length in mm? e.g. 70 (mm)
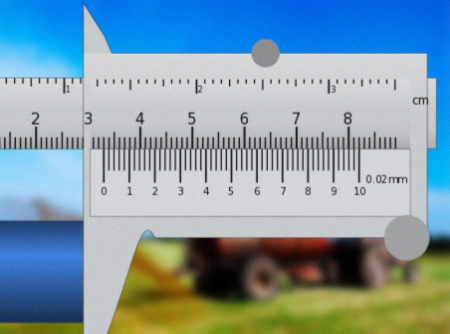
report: 33.0 (mm)
